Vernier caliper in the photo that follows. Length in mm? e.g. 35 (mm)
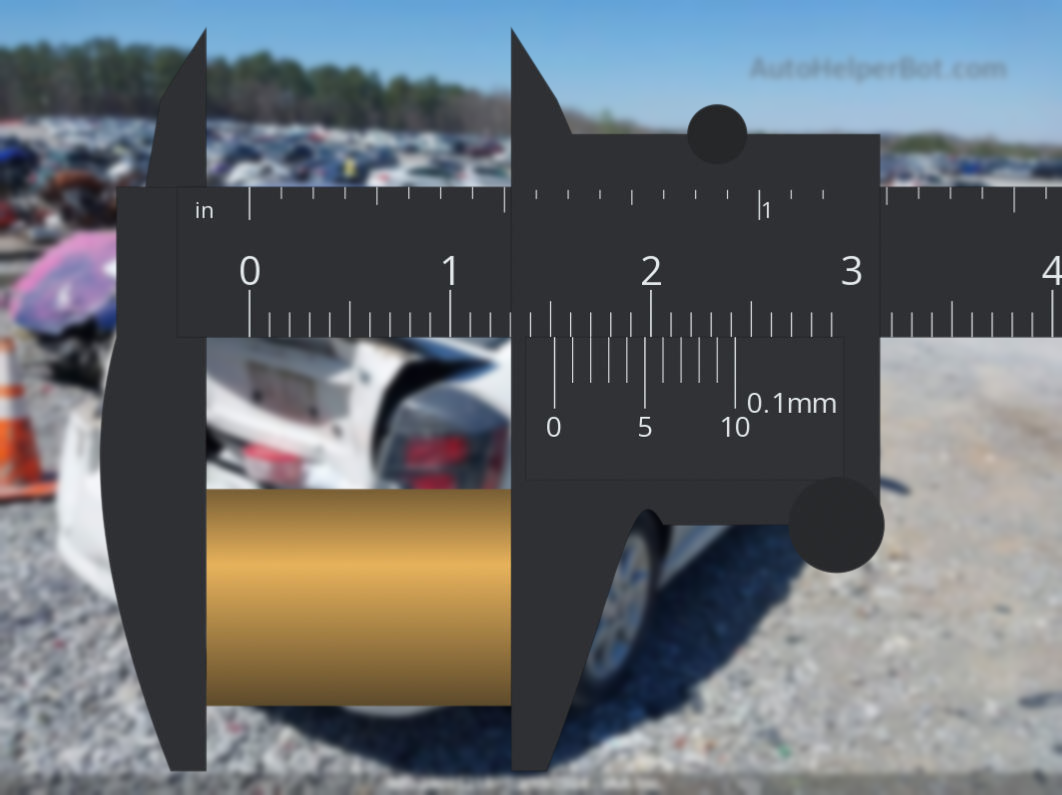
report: 15.2 (mm)
